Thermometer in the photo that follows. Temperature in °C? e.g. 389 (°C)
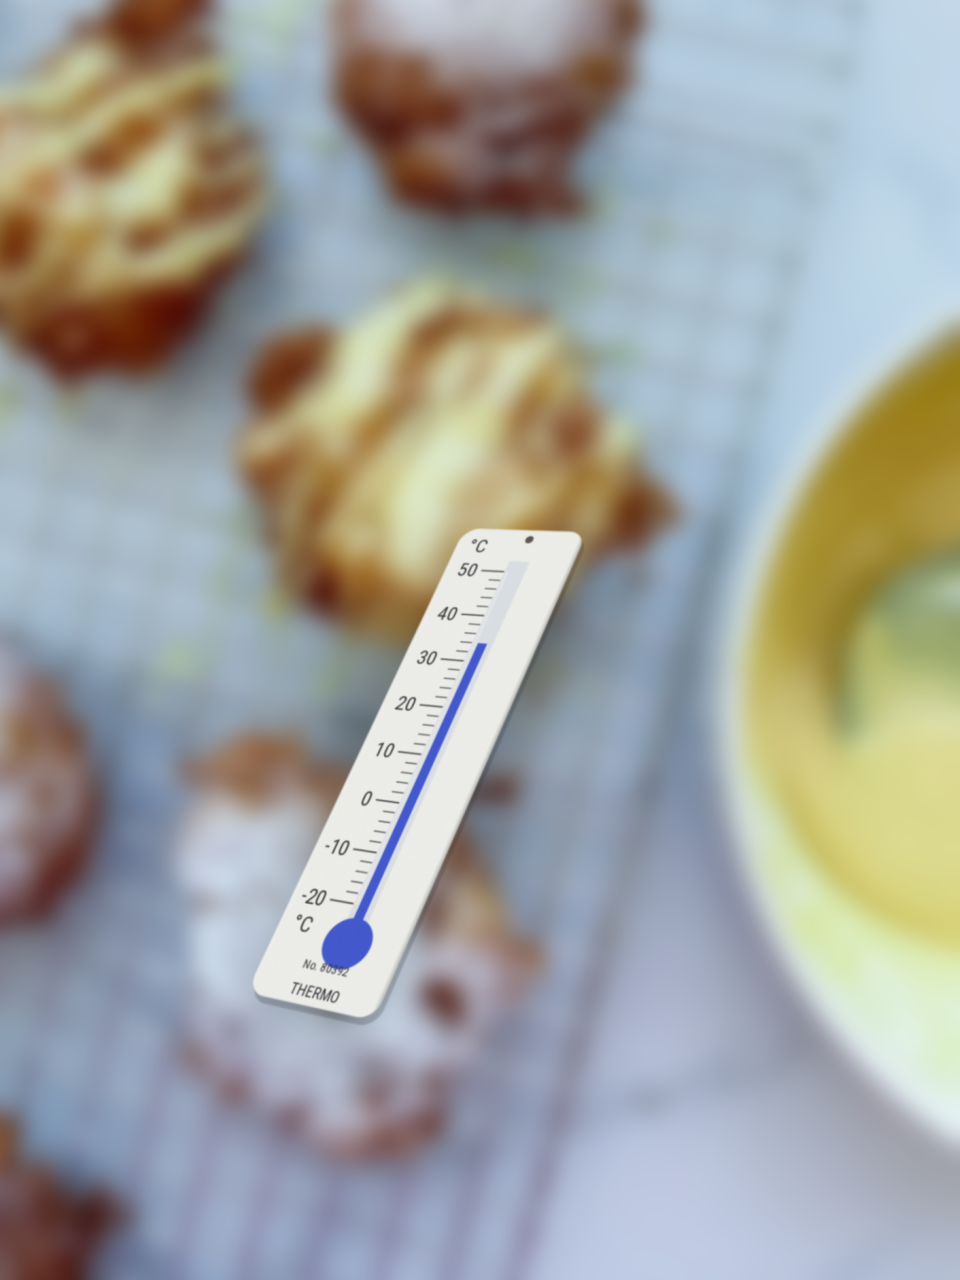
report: 34 (°C)
